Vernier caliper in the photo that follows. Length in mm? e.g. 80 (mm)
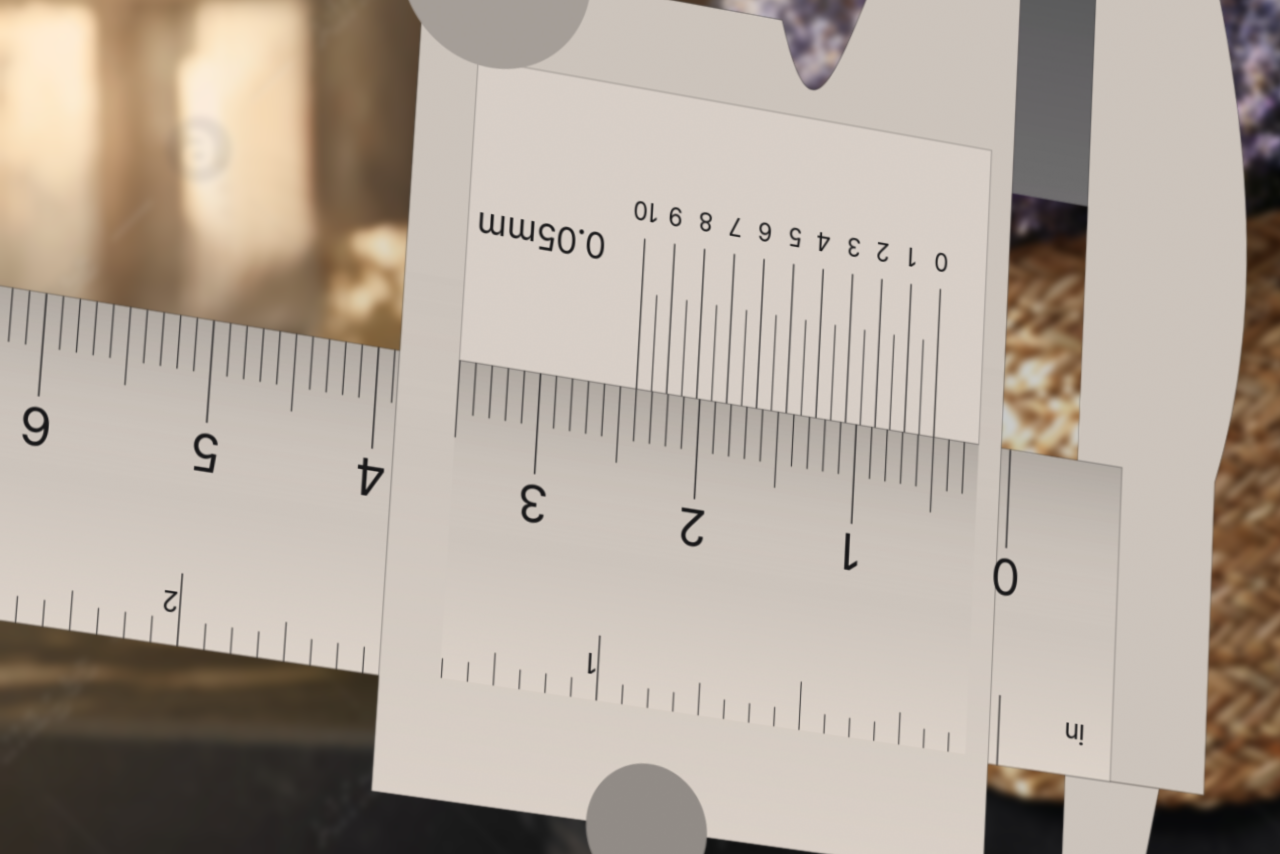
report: 5.0 (mm)
